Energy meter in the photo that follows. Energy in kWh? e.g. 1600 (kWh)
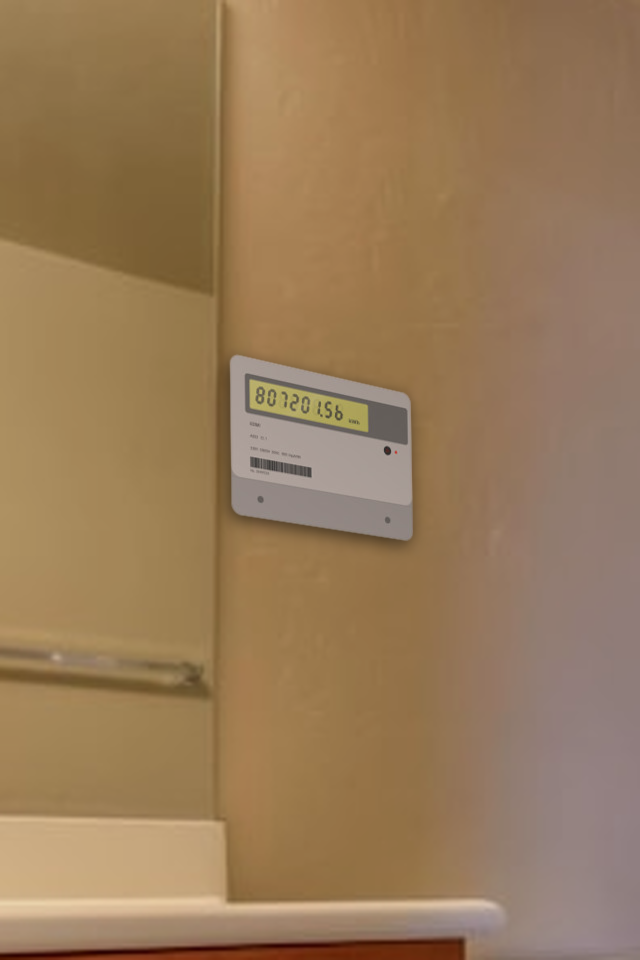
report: 807201.56 (kWh)
